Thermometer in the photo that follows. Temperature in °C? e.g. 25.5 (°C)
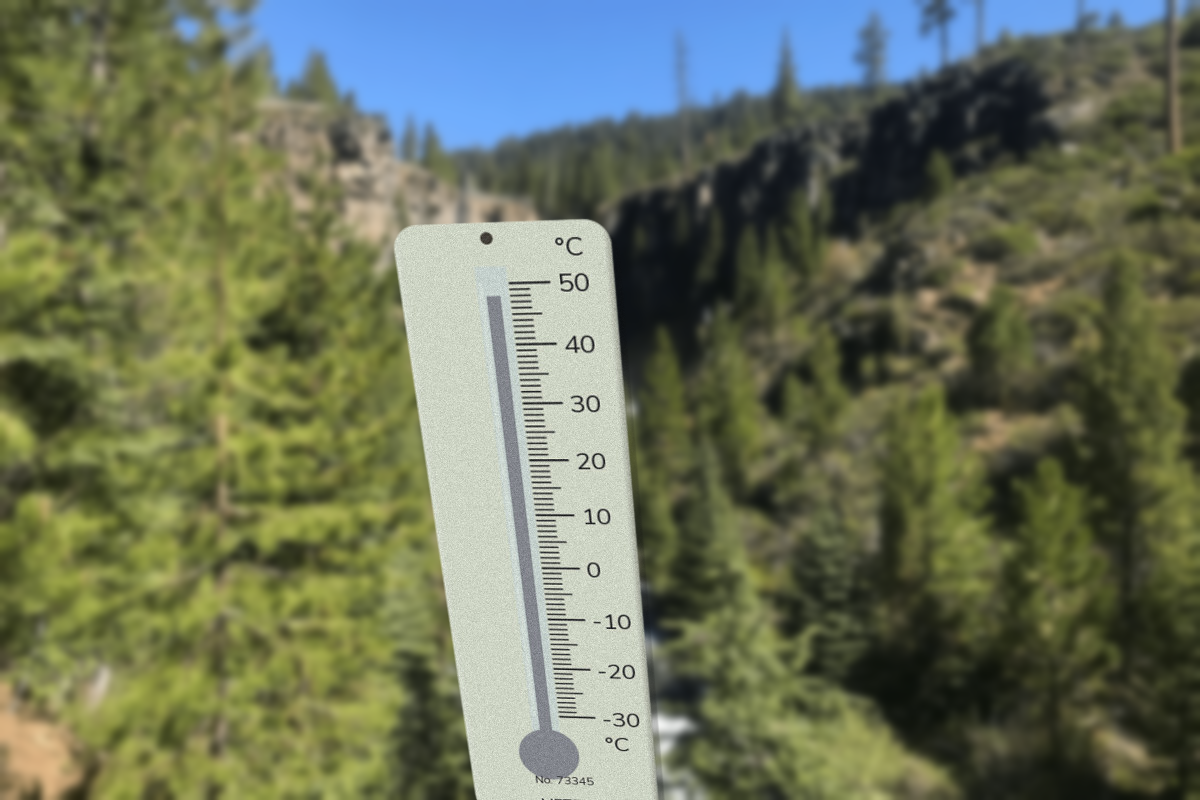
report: 48 (°C)
